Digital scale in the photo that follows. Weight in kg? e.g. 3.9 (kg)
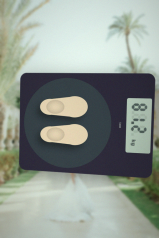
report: 81.2 (kg)
